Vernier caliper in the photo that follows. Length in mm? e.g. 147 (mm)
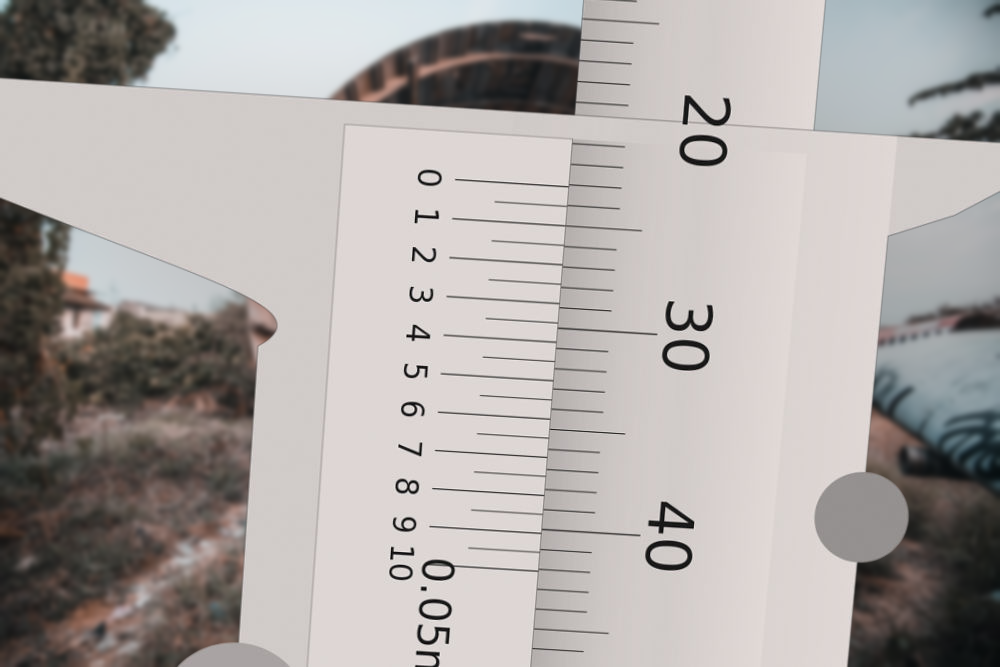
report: 23.1 (mm)
